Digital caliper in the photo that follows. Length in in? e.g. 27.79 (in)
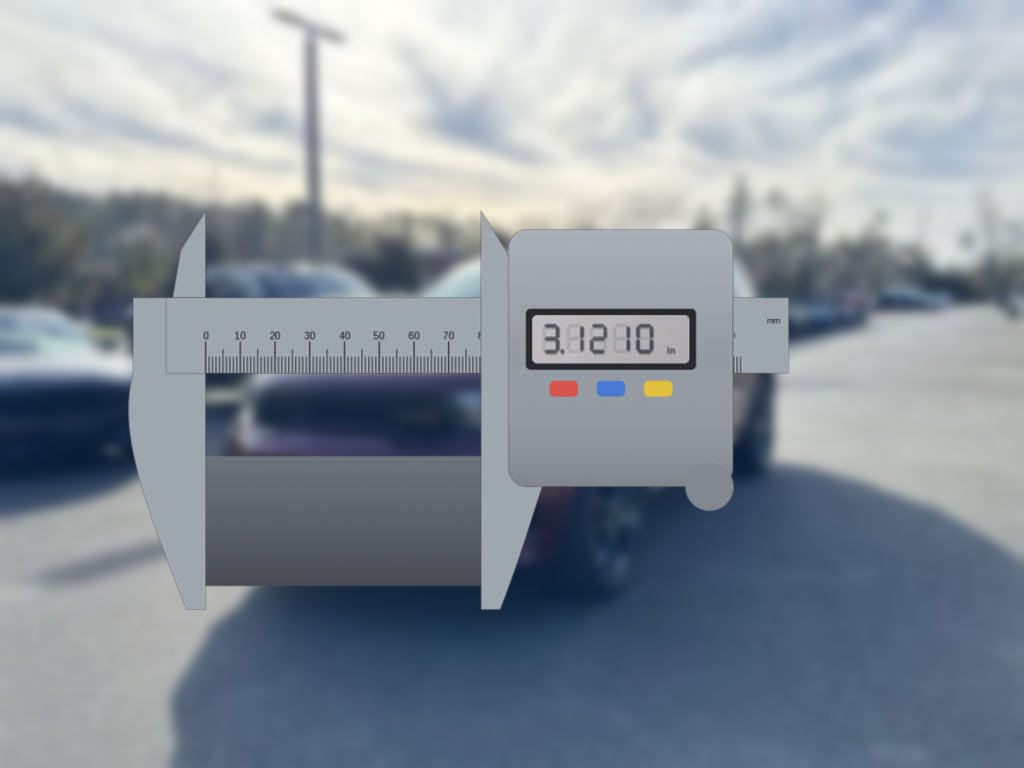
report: 3.1210 (in)
